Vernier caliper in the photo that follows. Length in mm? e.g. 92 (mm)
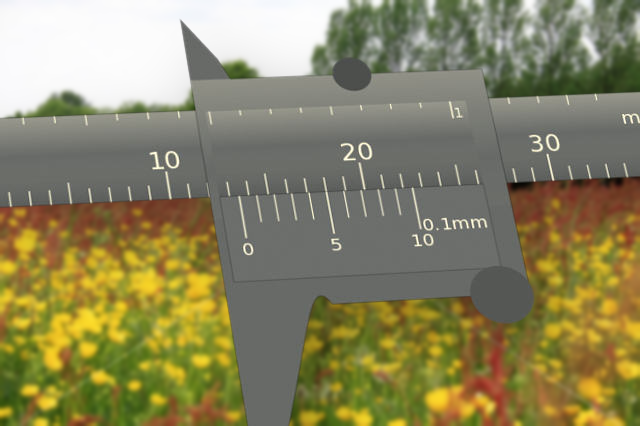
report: 13.5 (mm)
